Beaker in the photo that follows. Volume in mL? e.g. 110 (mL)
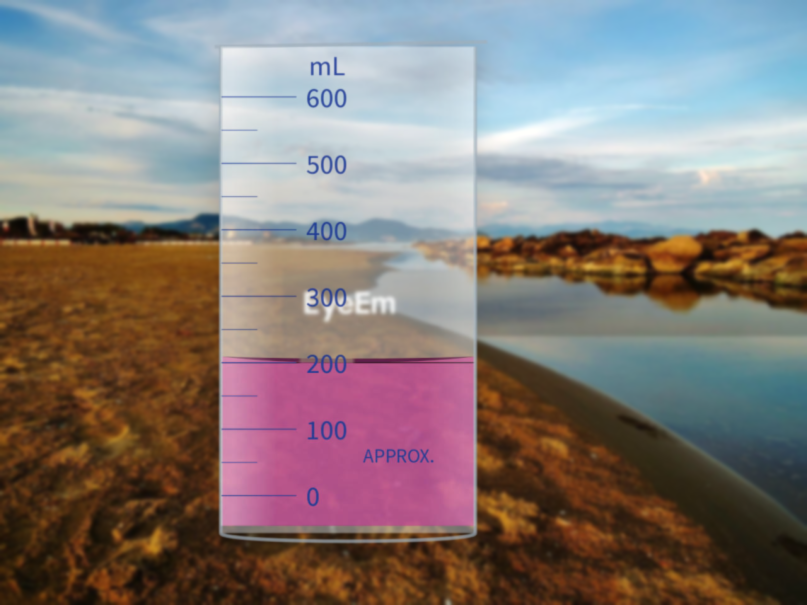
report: 200 (mL)
